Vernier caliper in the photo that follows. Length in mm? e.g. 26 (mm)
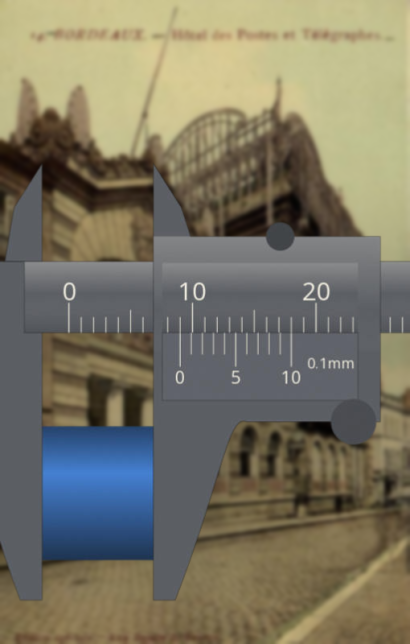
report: 9.0 (mm)
